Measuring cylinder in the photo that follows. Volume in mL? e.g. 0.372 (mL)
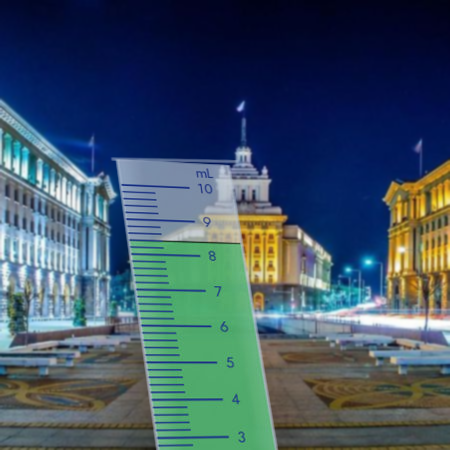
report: 8.4 (mL)
